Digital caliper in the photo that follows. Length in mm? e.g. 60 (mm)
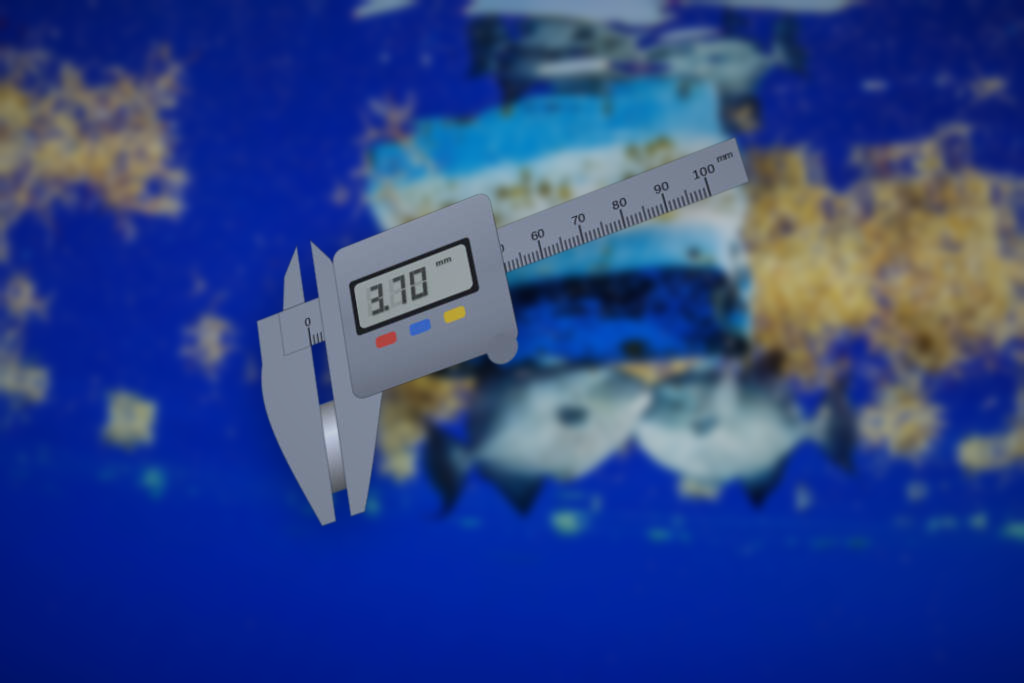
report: 3.70 (mm)
